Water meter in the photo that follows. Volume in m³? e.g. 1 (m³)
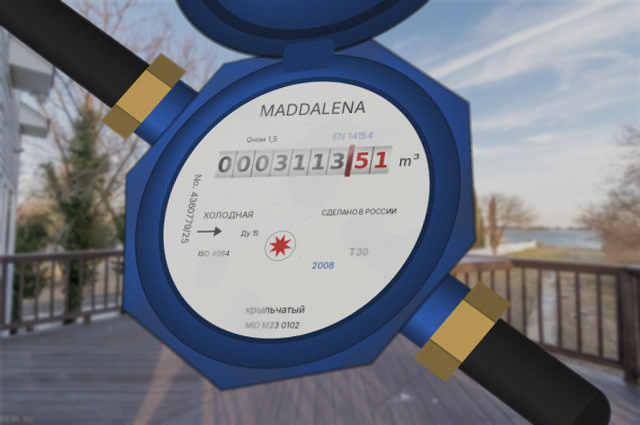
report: 3113.51 (m³)
